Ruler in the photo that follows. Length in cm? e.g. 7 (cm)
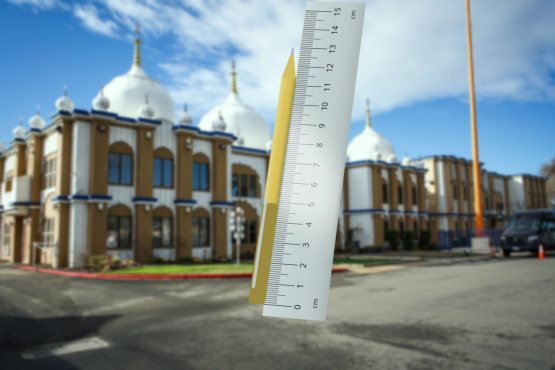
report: 13 (cm)
